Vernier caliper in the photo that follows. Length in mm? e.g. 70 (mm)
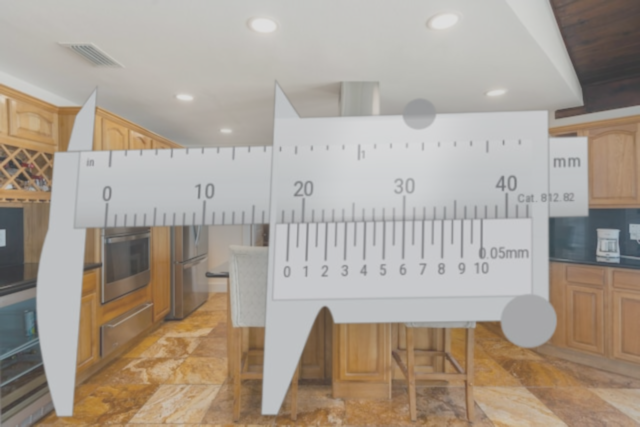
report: 18.6 (mm)
